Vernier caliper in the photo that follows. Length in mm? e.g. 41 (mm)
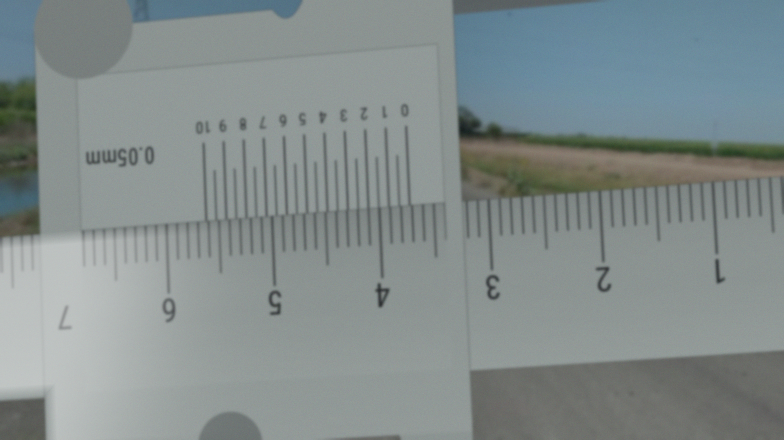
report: 37.2 (mm)
